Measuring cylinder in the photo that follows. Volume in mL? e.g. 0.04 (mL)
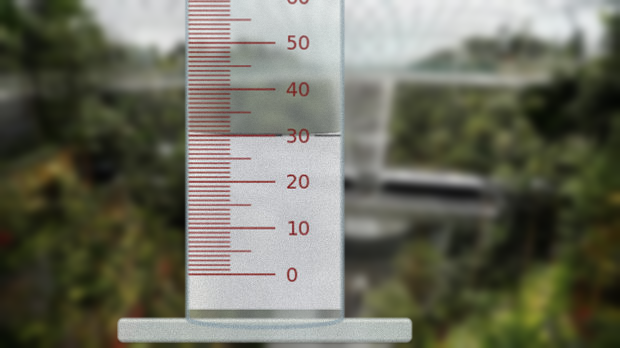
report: 30 (mL)
